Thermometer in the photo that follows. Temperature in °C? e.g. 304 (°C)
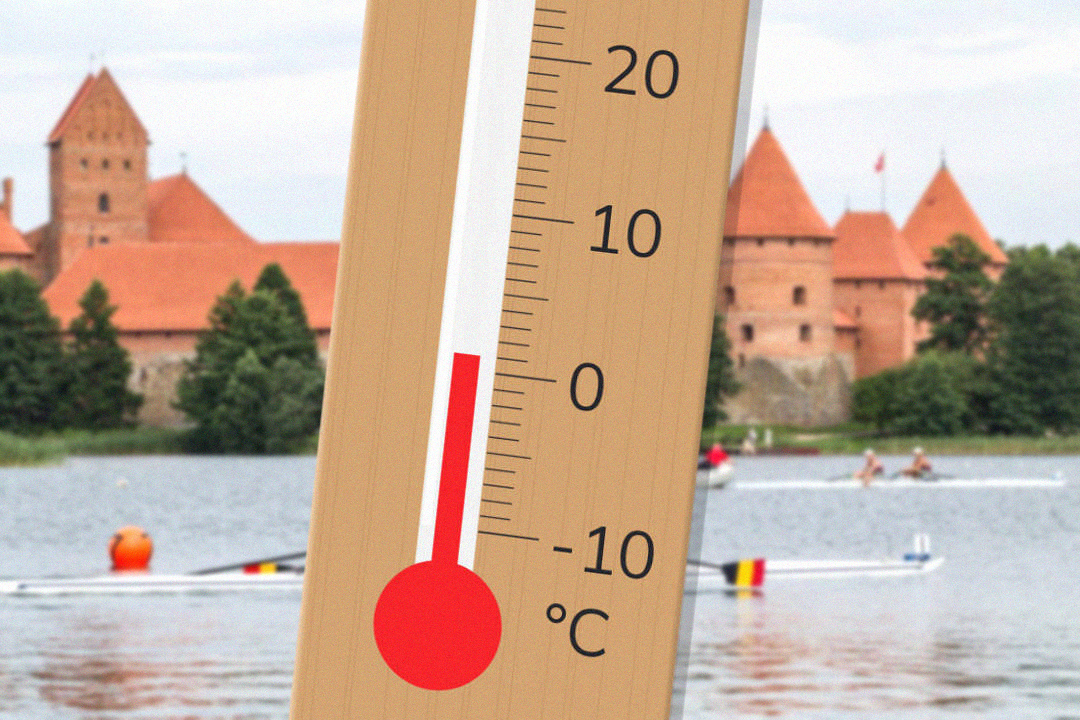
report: 1 (°C)
